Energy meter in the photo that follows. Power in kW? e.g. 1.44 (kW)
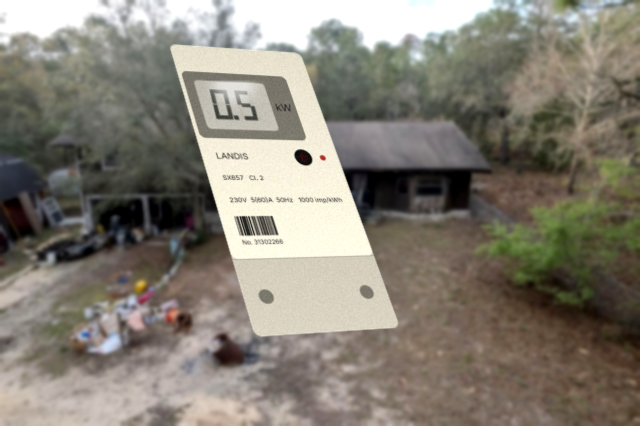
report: 0.5 (kW)
